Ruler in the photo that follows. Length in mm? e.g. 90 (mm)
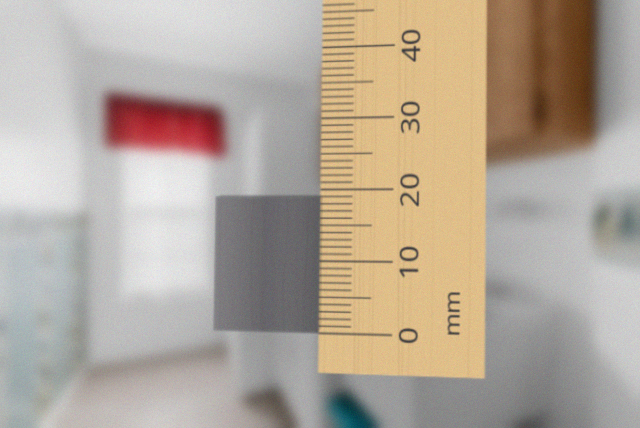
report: 19 (mm)
